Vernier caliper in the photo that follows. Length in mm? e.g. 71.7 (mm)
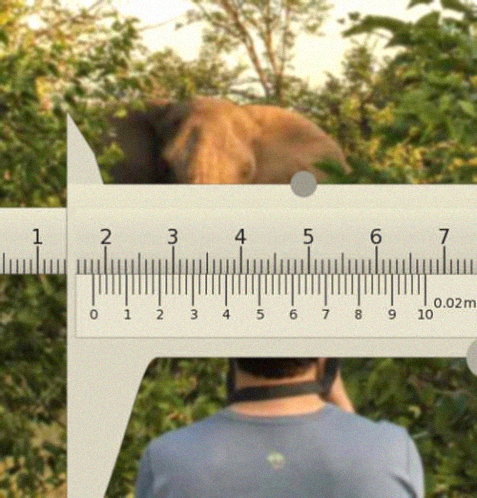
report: 18.2 (mm)
